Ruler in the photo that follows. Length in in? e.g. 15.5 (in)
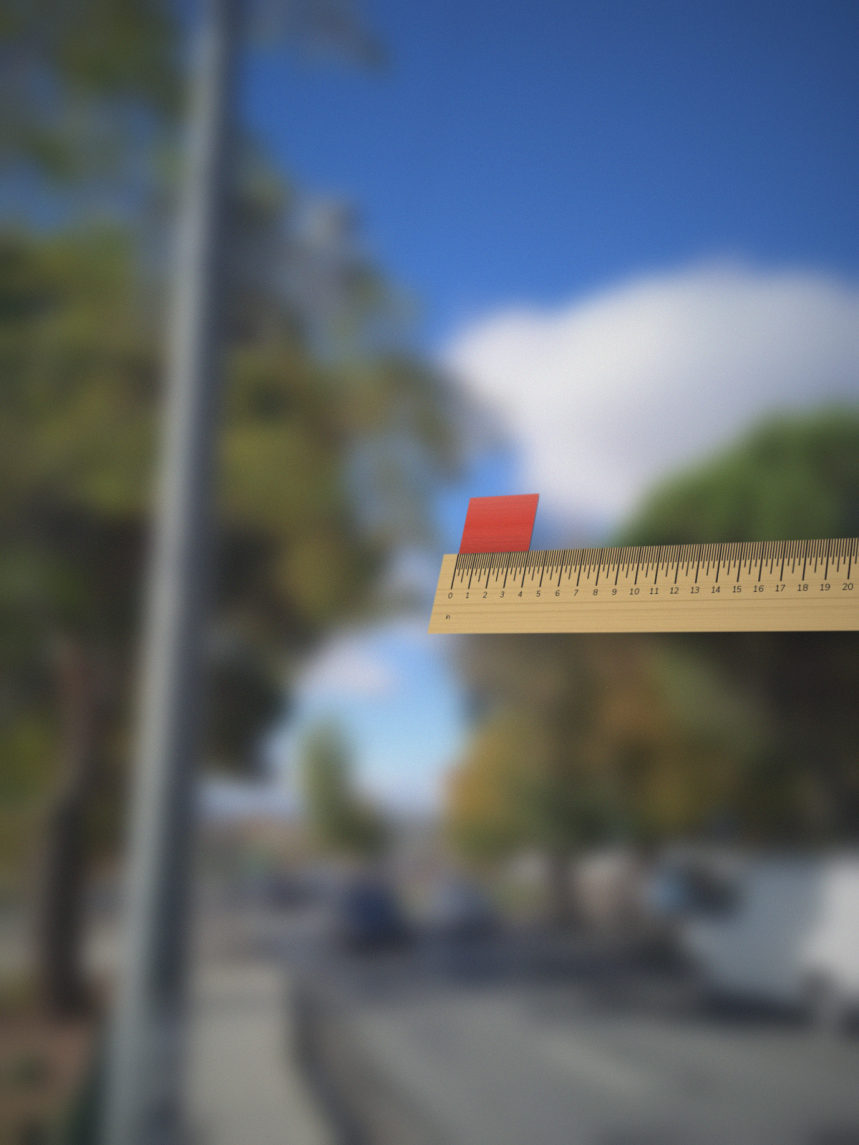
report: 4 (in)
